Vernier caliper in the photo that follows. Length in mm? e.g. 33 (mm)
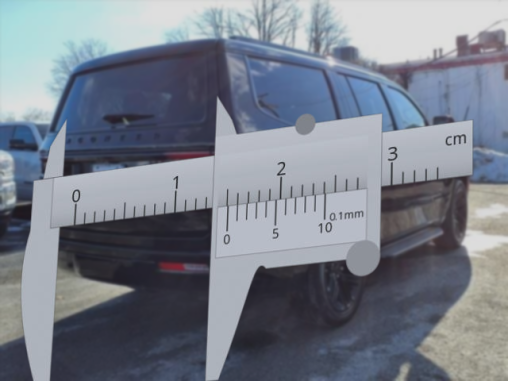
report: 15.1 (mm)
